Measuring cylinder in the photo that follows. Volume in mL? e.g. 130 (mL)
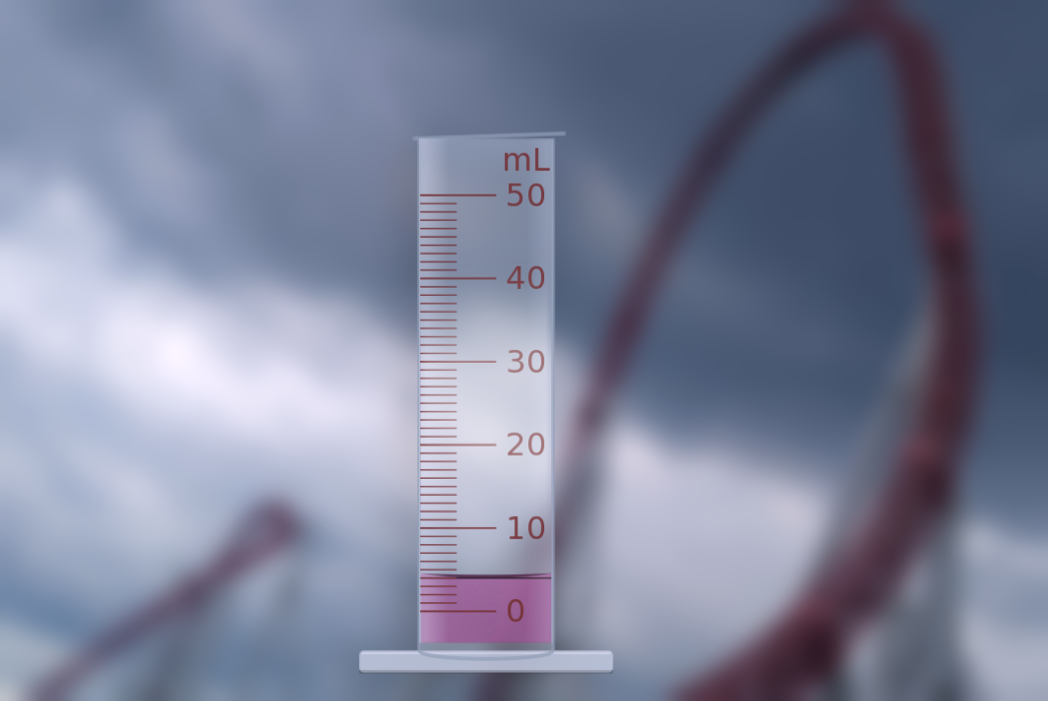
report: 4 (mL)
